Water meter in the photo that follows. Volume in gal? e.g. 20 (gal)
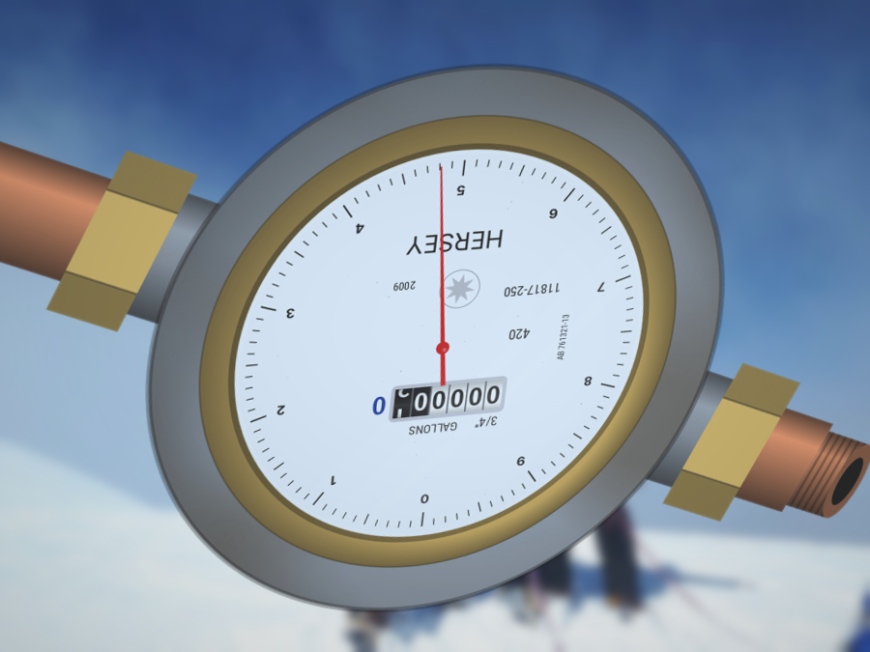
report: 14.8 (gal)
